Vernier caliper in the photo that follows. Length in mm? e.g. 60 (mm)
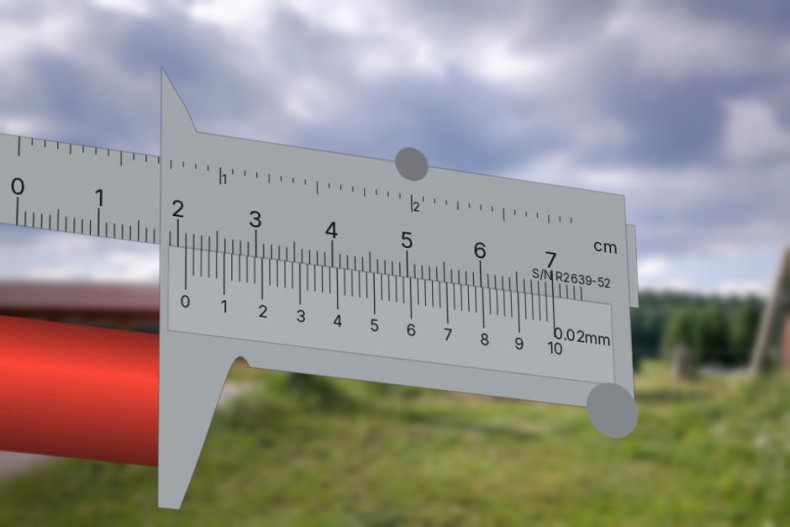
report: 21.0 (mm)
